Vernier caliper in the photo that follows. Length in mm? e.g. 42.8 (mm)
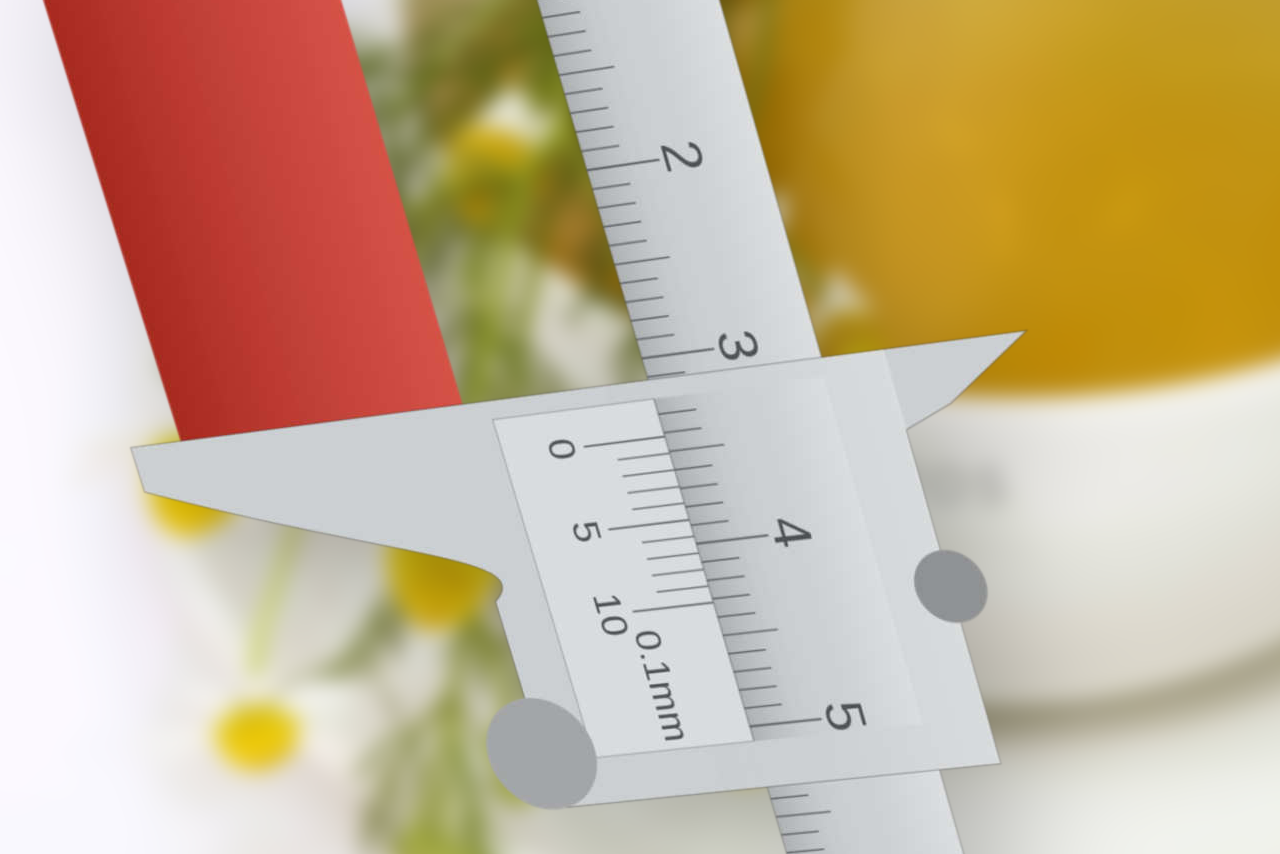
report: 34.2 (mm)
